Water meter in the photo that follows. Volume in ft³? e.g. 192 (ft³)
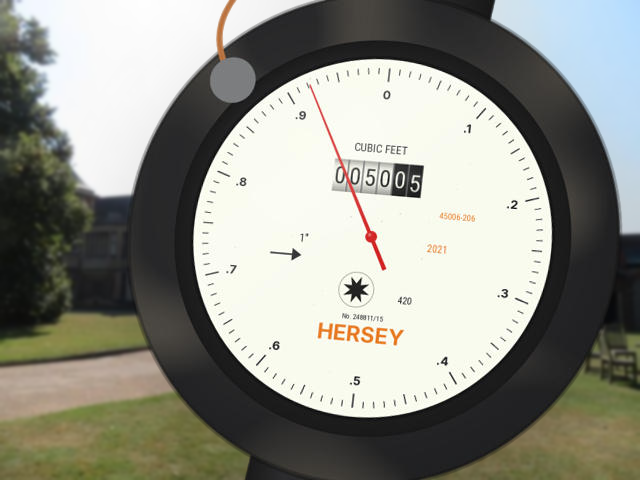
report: 5004.92 (ft³)
